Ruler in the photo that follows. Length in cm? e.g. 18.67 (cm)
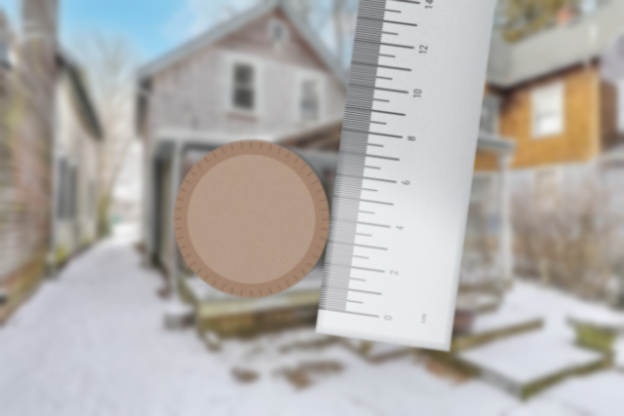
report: 7 (cm)
